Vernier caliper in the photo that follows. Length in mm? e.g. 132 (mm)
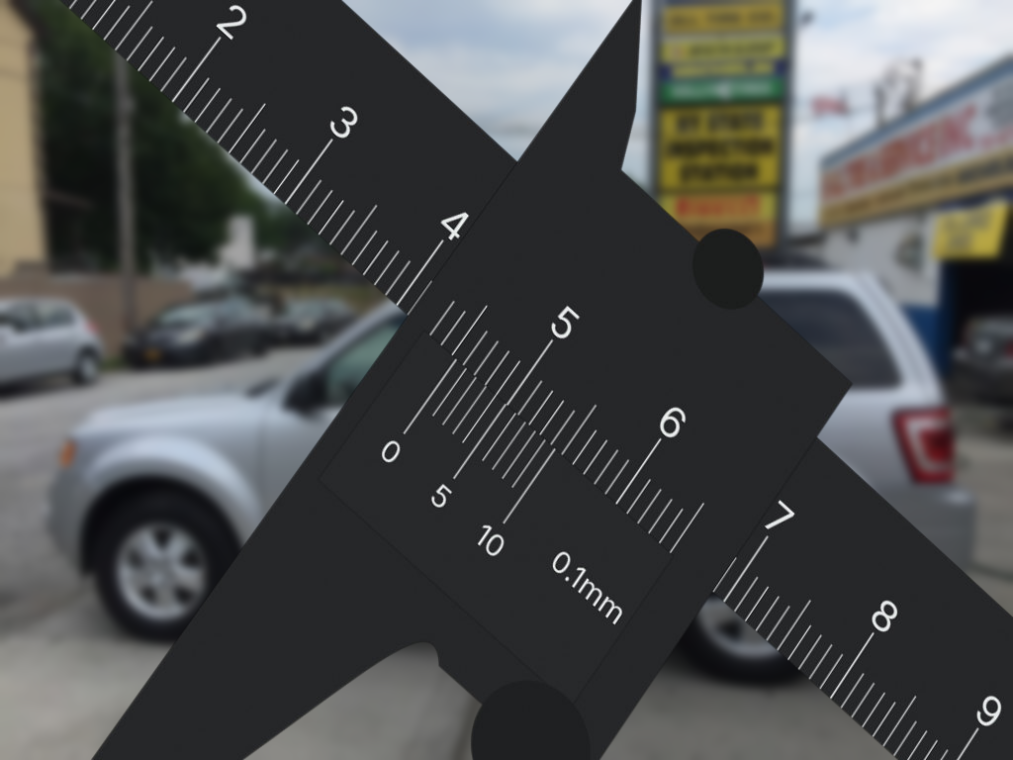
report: 45.4 (mm)
